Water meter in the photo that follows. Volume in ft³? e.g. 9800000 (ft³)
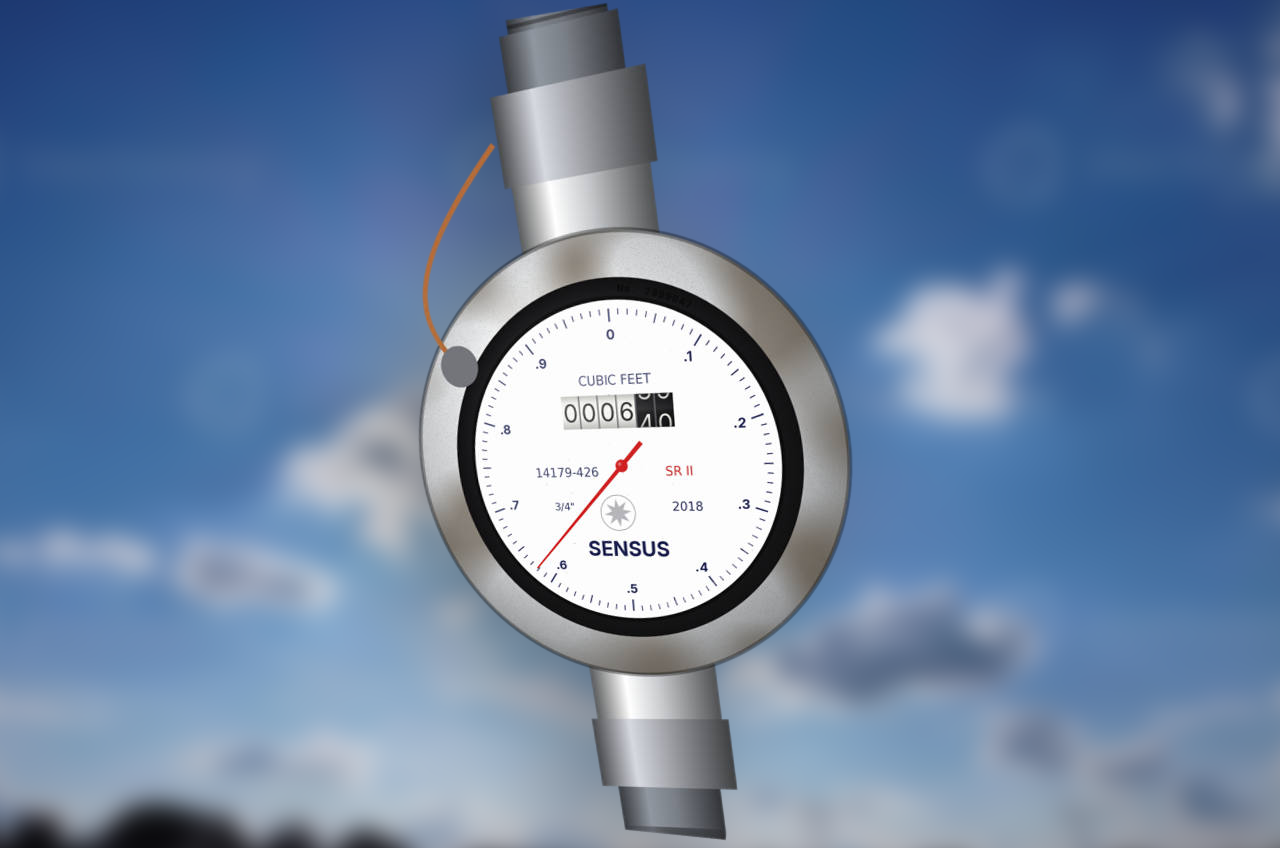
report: 639.62 (ft³)
